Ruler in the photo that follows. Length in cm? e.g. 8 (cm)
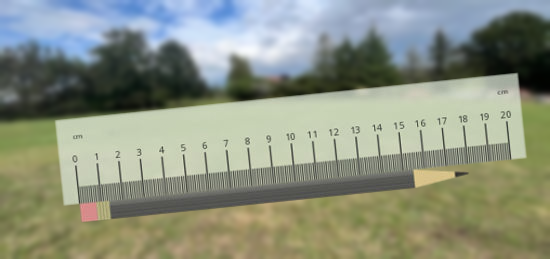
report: 18 (cm)
